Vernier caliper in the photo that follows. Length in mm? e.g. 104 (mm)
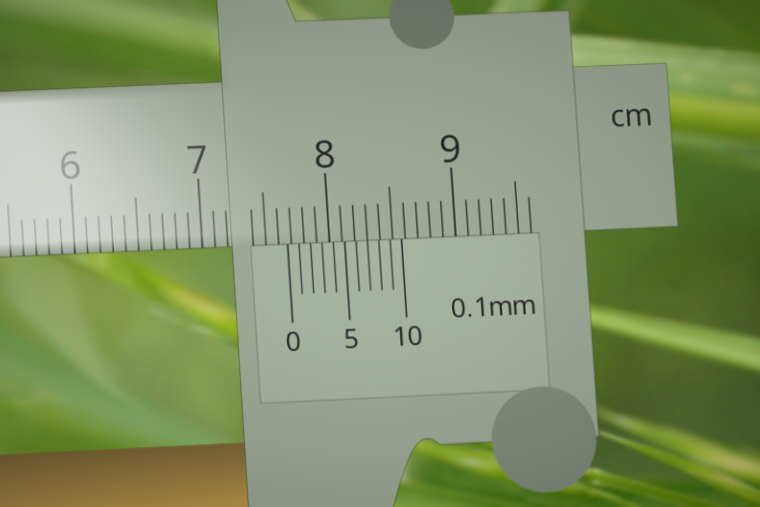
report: 76.7 (mm)
